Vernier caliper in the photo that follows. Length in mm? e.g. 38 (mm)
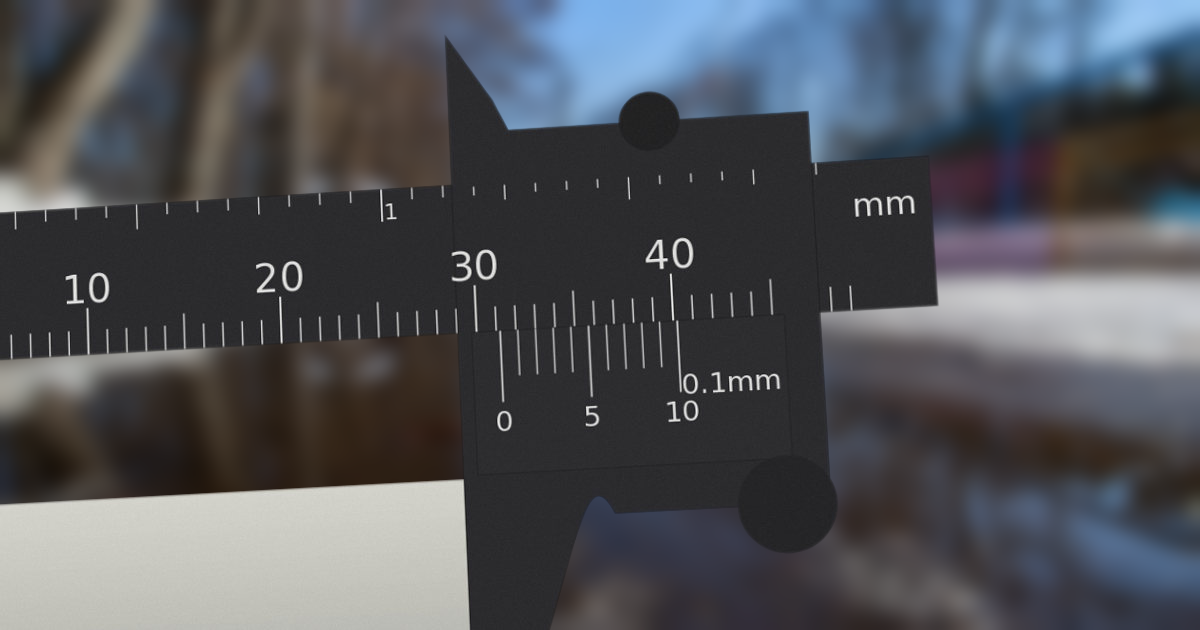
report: 31.2 (mm)
